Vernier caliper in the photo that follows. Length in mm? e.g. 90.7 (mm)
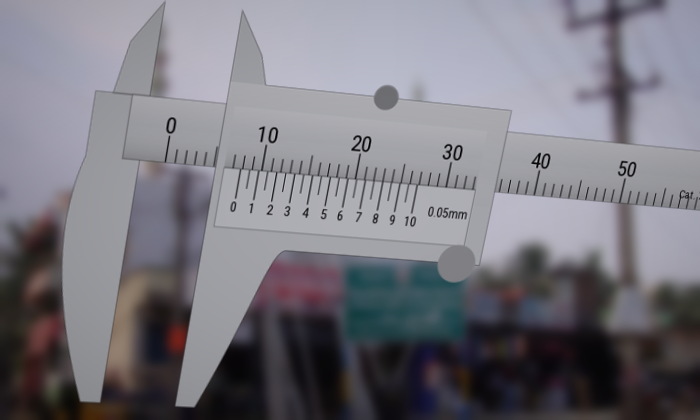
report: 7.8 (mm)
